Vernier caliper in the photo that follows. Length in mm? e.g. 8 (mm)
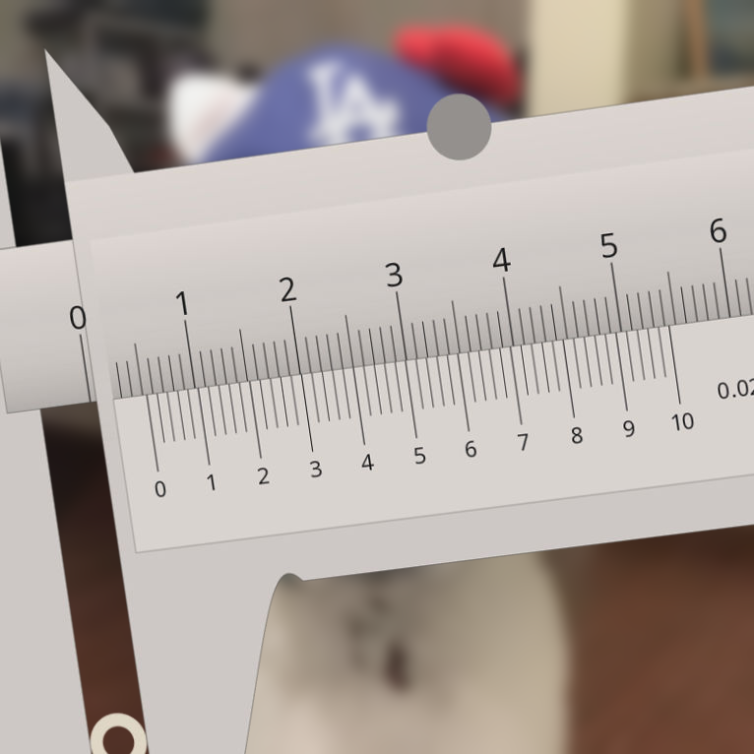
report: 5.4 (mm)
